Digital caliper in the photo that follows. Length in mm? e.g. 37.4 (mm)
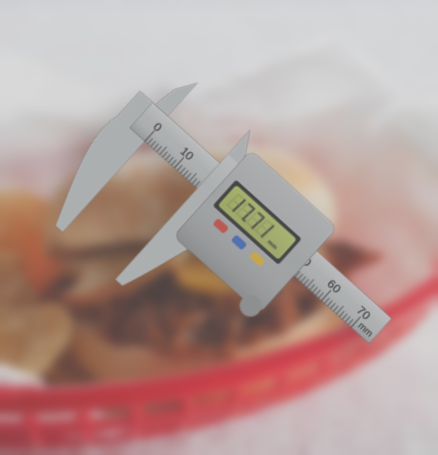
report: 17.71 (mm)
